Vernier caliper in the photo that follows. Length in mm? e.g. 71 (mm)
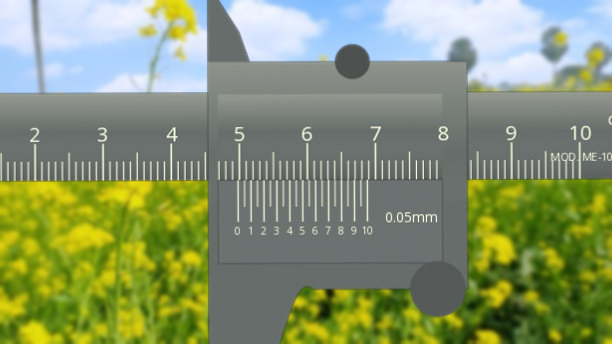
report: 49.8 (mm)
